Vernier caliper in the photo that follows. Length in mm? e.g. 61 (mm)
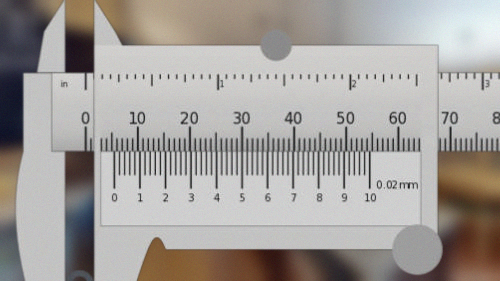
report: 5.5 (mm)
